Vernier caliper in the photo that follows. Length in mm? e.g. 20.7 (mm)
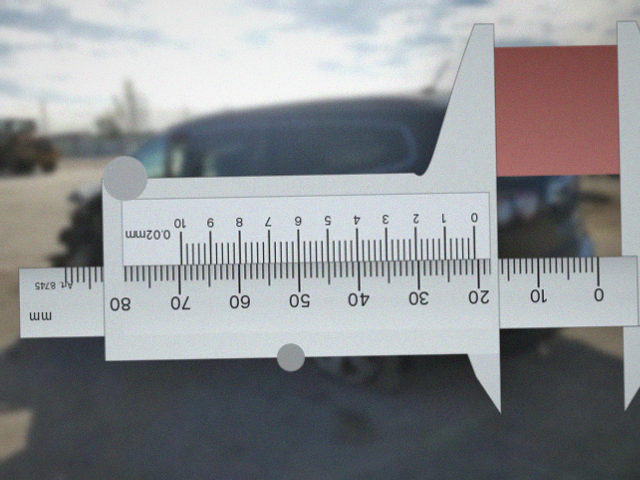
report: 20.6 (mm)
